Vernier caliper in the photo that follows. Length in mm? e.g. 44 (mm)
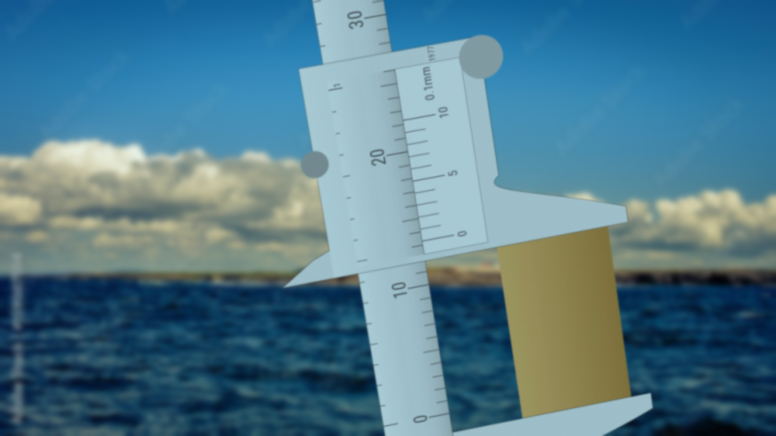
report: 13.3 (mm)
